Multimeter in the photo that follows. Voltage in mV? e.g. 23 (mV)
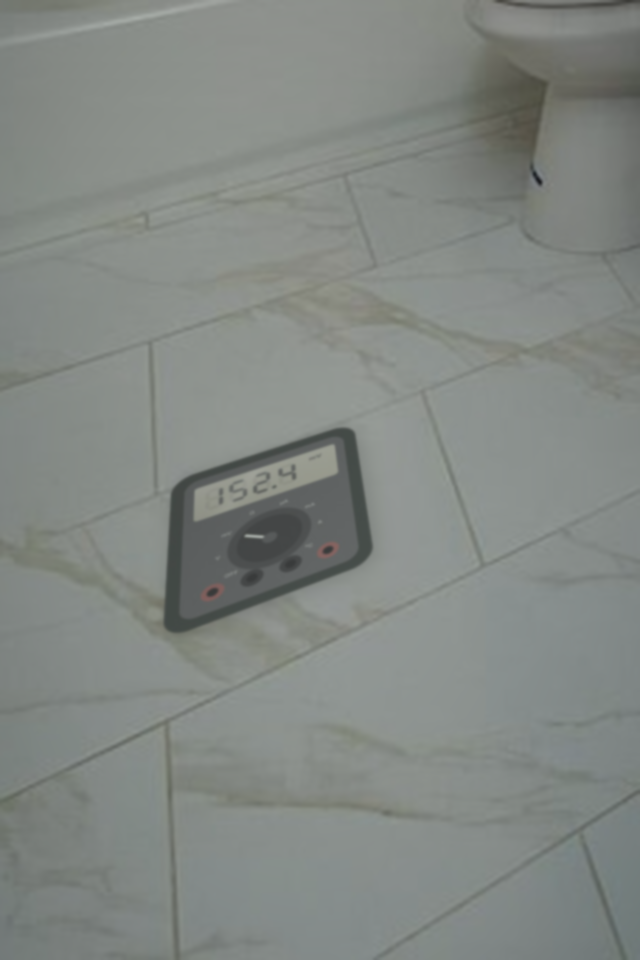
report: 152.4 (mV)
